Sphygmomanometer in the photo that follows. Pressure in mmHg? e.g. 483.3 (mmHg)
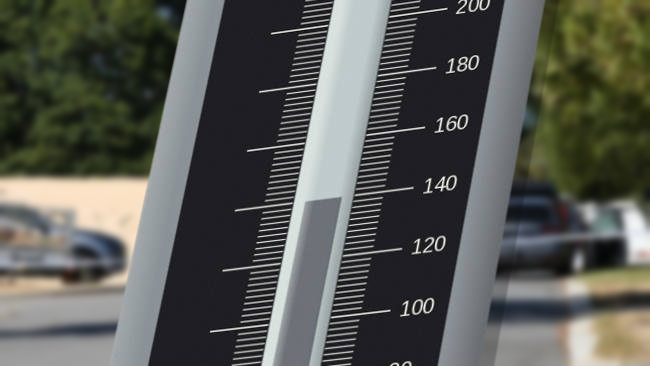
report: 140 (mmHg)
